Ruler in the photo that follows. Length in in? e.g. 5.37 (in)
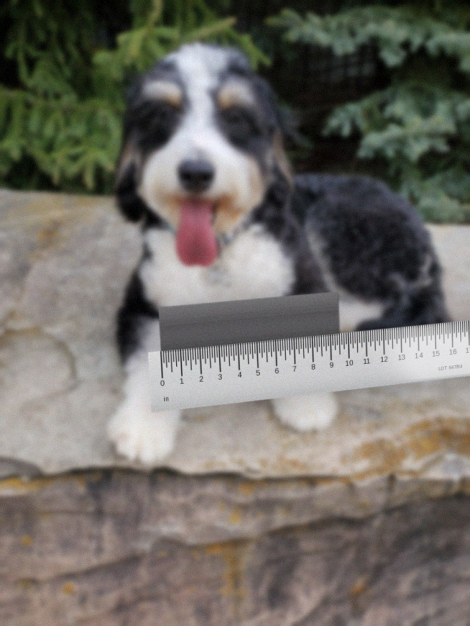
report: 9.5 (in)
